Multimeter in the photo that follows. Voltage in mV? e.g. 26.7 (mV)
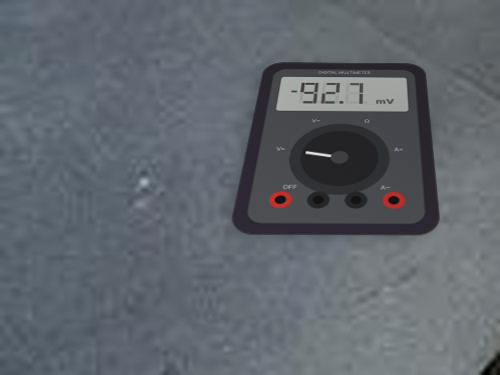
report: -92.7 (mV)
